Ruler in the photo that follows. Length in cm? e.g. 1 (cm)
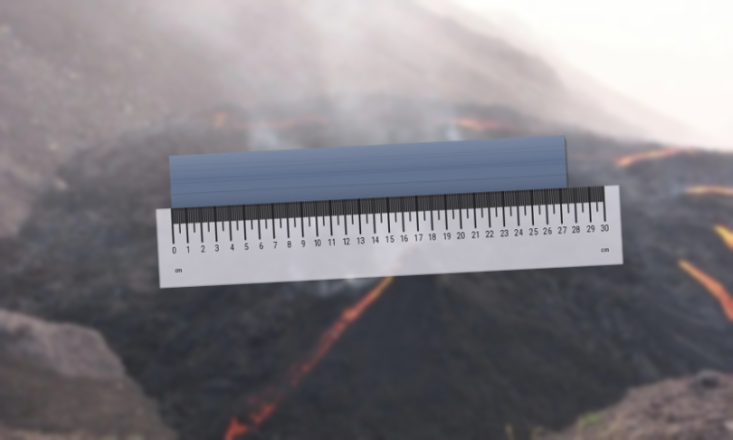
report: 27.5 (cm)
